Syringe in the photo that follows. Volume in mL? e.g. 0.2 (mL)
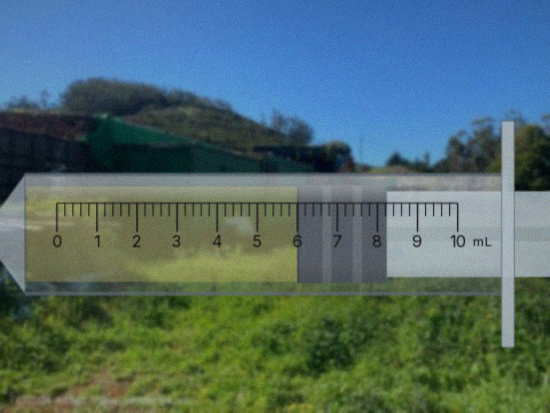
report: 6 (mL)
